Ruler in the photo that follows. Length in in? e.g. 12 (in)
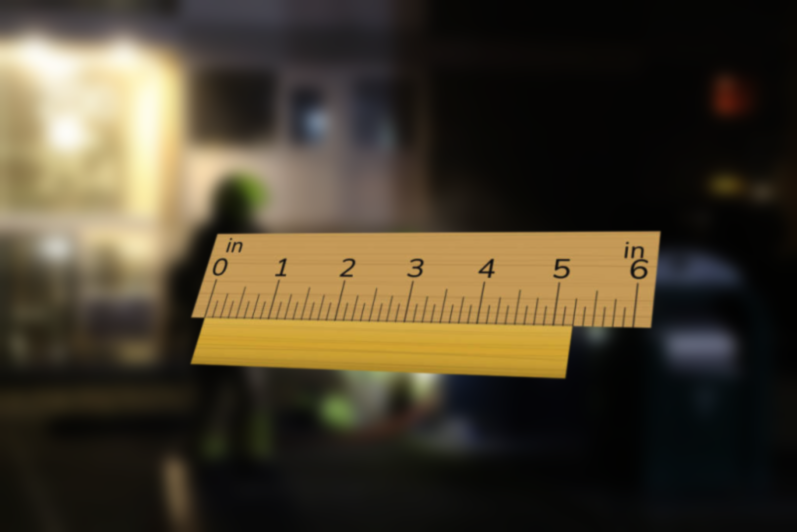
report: 5.25 (in)
